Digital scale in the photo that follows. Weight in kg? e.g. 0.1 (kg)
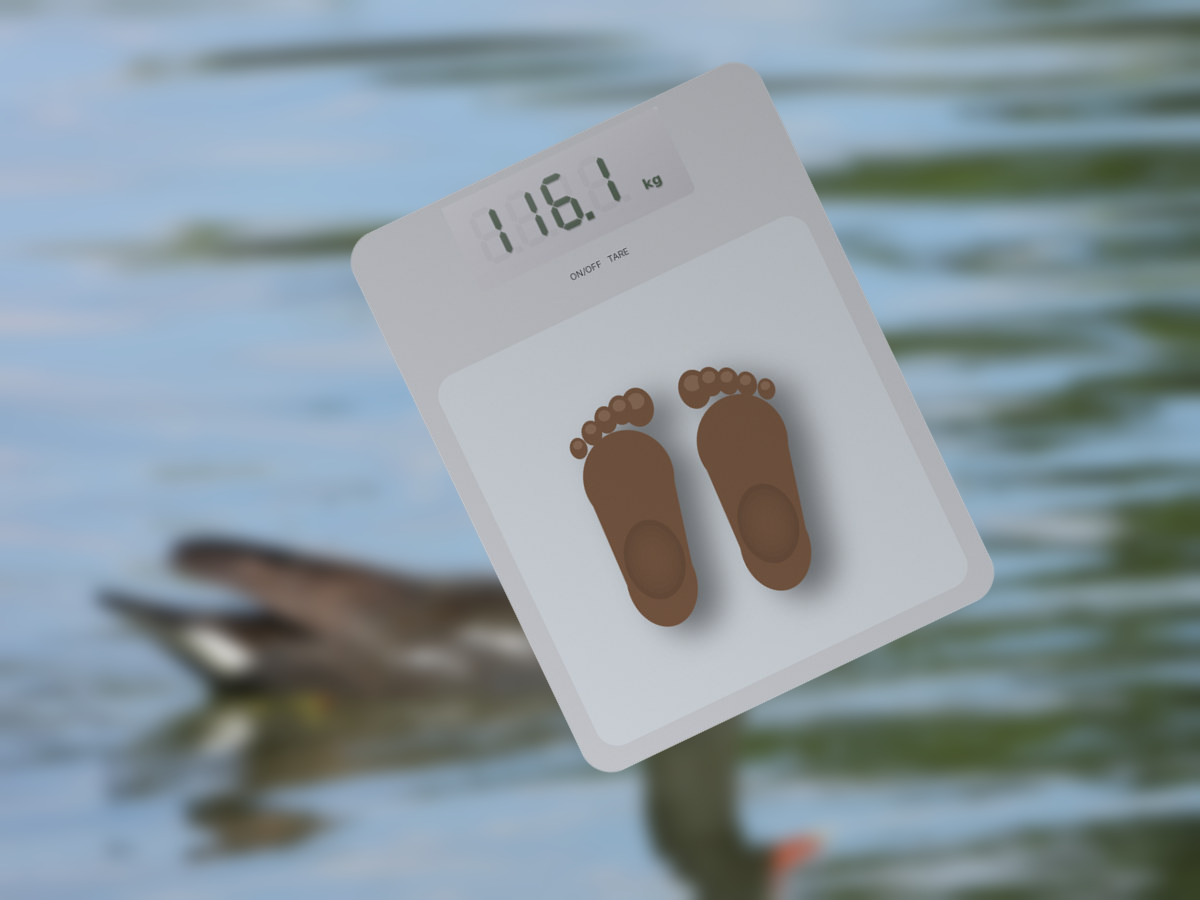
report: 116.1 (kg)
